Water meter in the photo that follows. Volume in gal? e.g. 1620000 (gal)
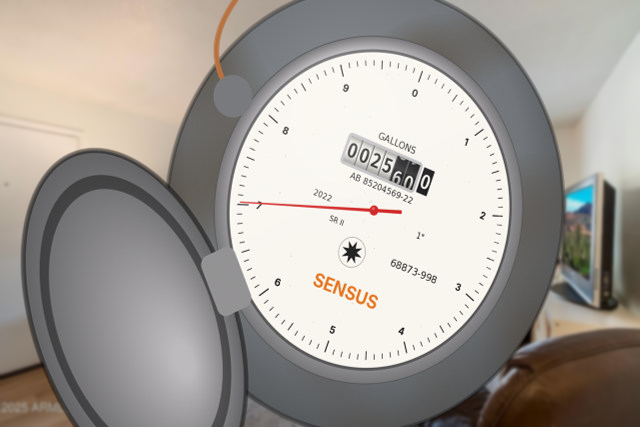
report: 25597.0 (gal)
